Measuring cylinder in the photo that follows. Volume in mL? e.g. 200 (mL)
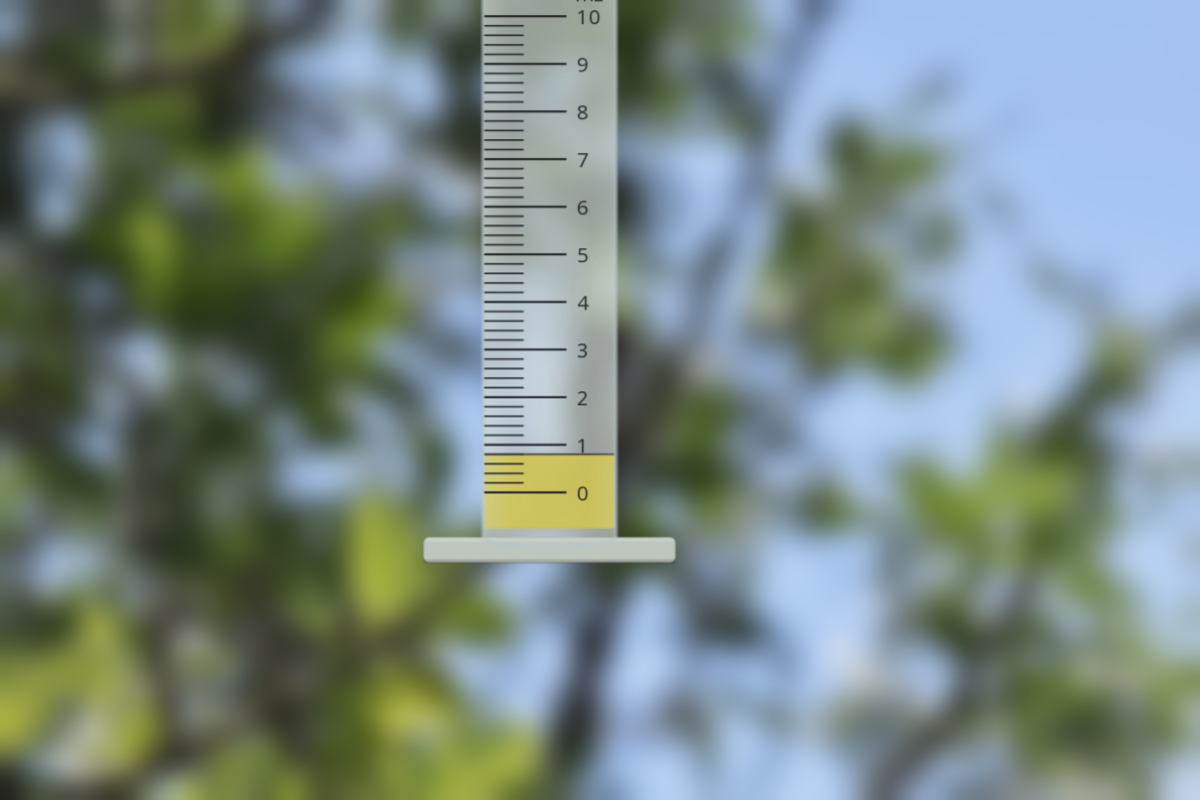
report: 0.8 (mL)
